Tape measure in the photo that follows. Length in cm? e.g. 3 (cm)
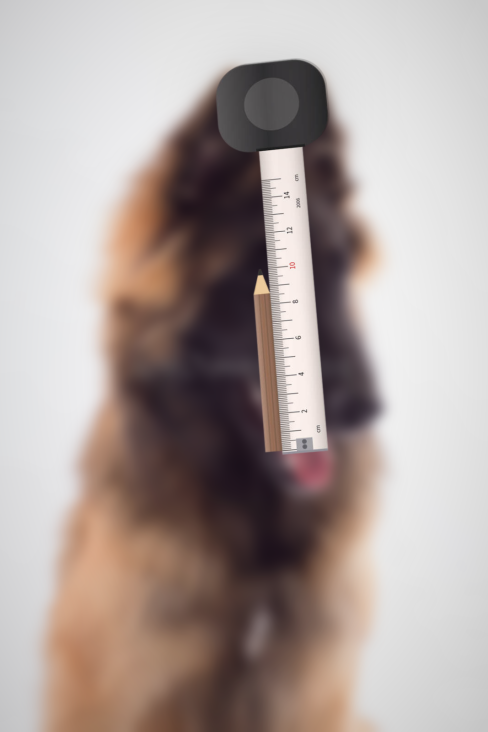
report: 10 (cm)
